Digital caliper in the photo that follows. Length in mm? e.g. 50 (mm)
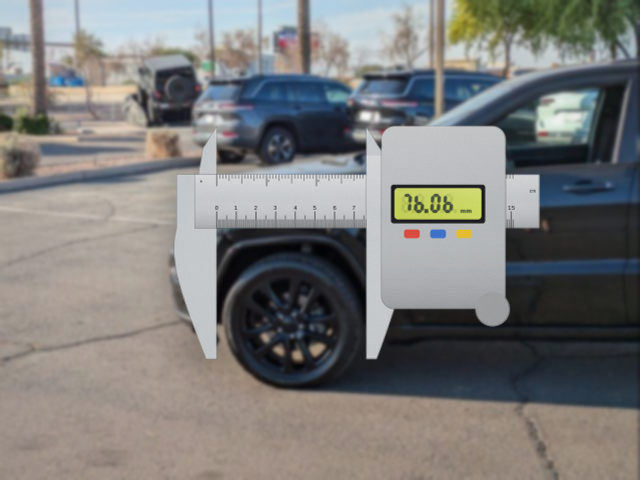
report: 76.06 (mm)
